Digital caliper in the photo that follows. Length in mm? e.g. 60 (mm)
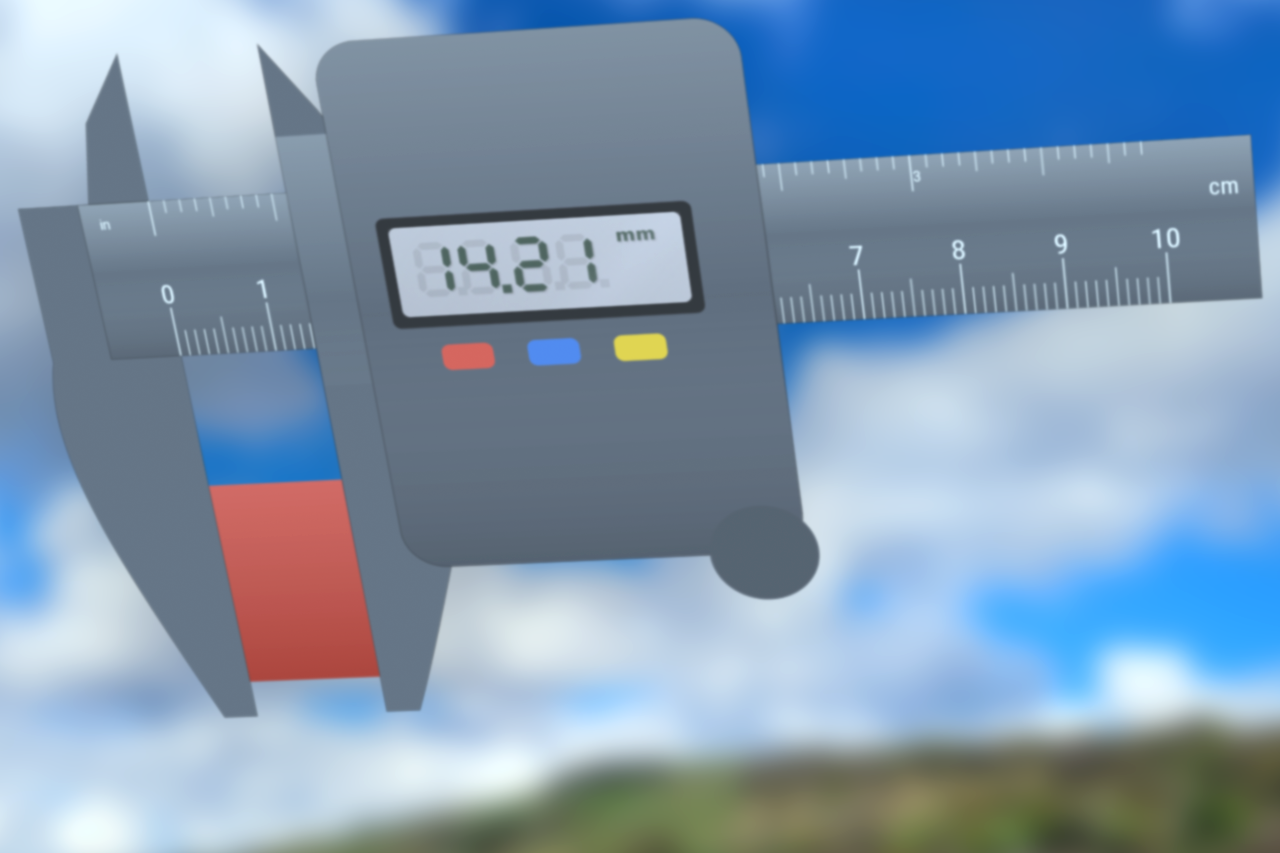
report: 14.21 (mm)
